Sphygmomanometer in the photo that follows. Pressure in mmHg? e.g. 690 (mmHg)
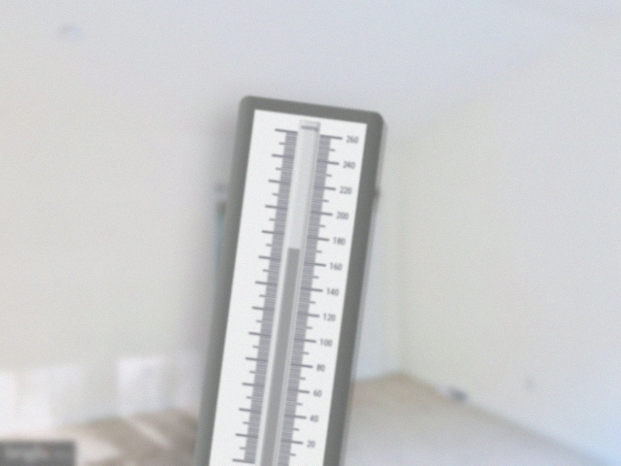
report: 170 (mmHg)
